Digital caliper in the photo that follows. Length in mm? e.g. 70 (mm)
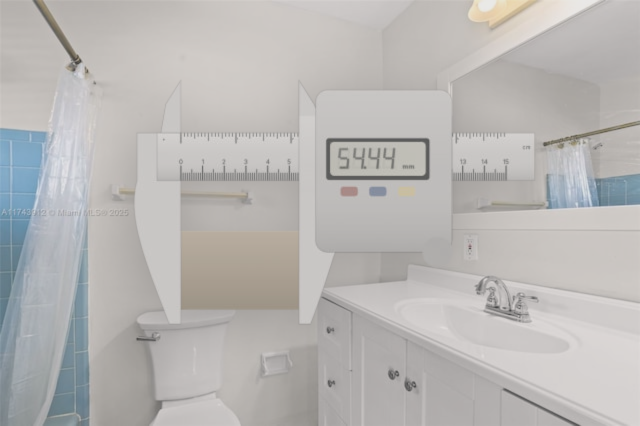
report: 54.44 (mm)
